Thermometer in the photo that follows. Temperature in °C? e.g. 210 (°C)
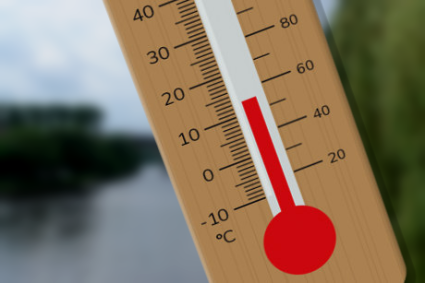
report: 13 (°C)
